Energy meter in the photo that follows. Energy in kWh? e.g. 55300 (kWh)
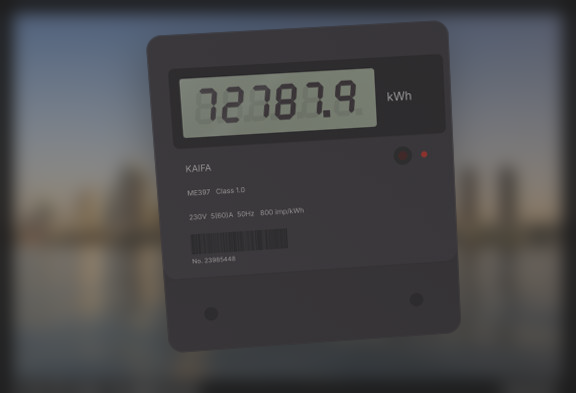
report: 72787.9 (kWh)
